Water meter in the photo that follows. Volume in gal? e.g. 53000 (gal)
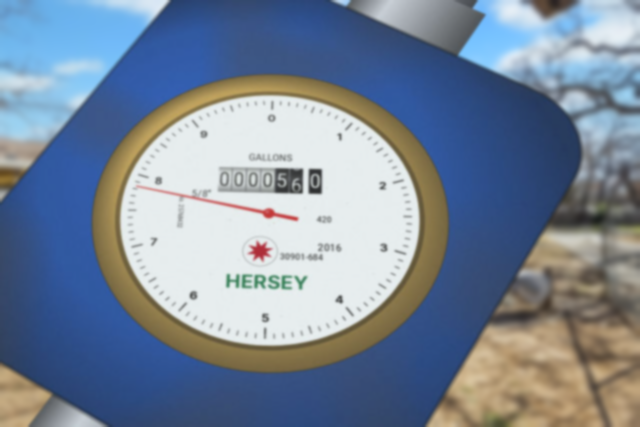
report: 557.8 (gal)
